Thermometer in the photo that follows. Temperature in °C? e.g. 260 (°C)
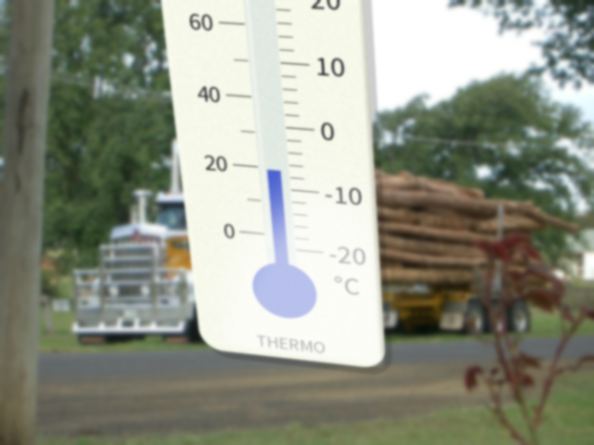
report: -7 (°C)
